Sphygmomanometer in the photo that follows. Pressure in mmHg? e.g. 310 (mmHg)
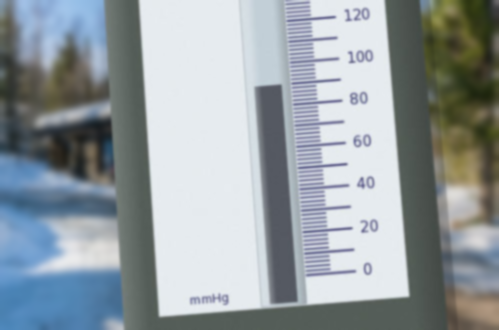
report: 90 (mmHg)
